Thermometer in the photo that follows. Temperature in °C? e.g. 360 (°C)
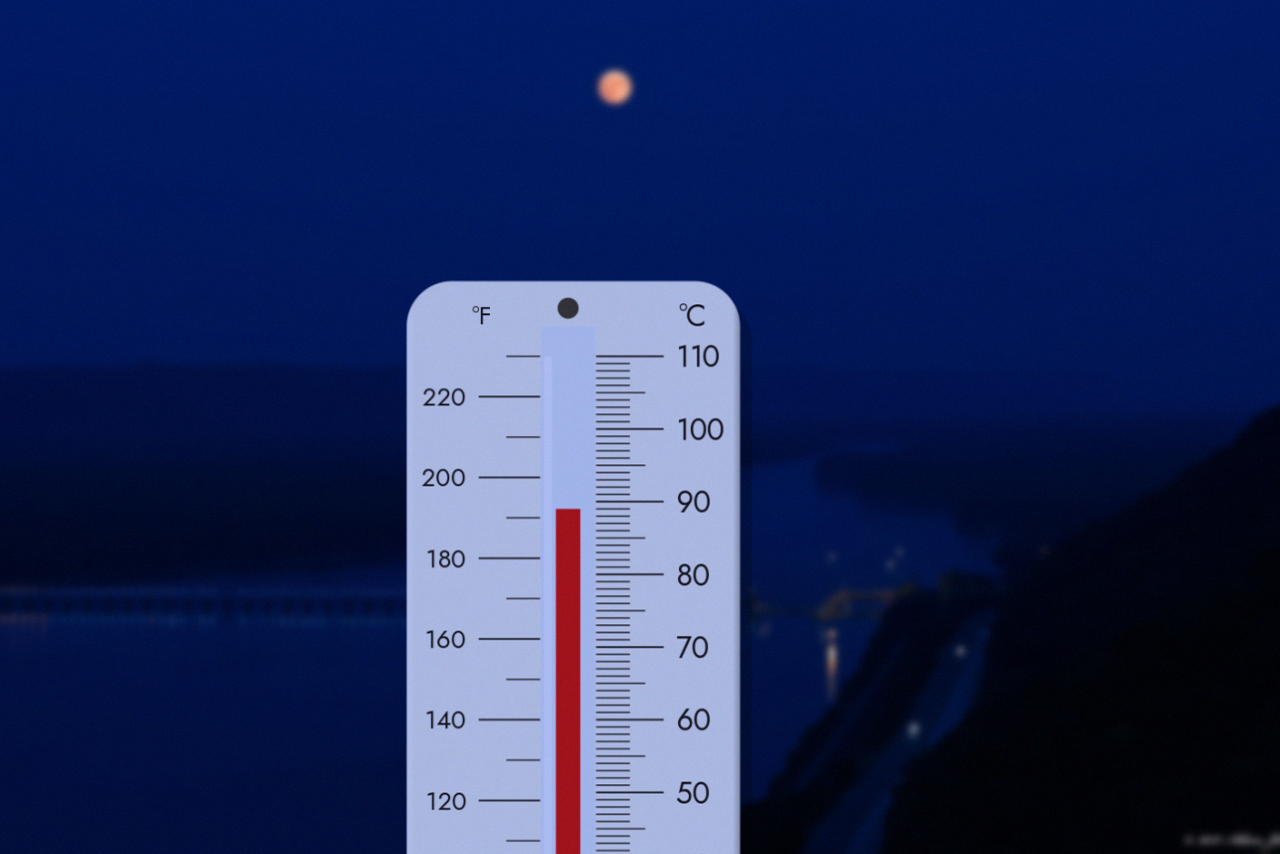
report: 89 (°C)
